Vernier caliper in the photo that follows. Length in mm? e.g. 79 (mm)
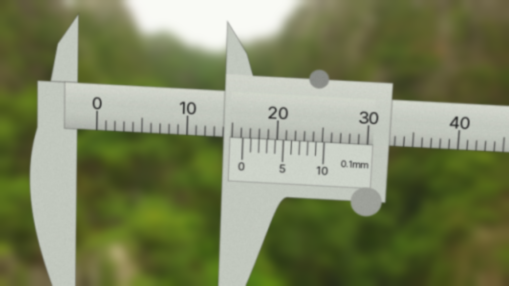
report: 16.2 (mm)
